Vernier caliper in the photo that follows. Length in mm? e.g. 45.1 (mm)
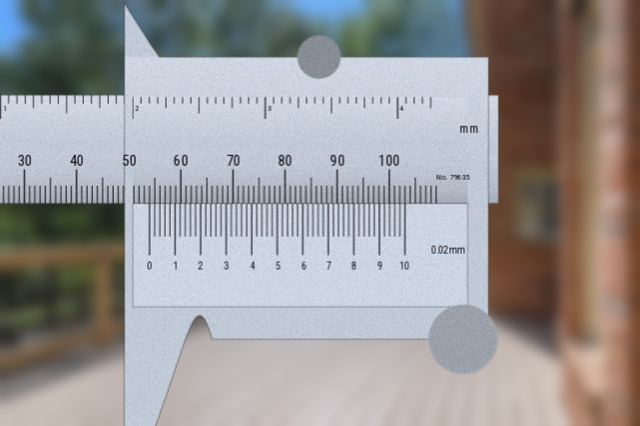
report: 54.0 (mm)
